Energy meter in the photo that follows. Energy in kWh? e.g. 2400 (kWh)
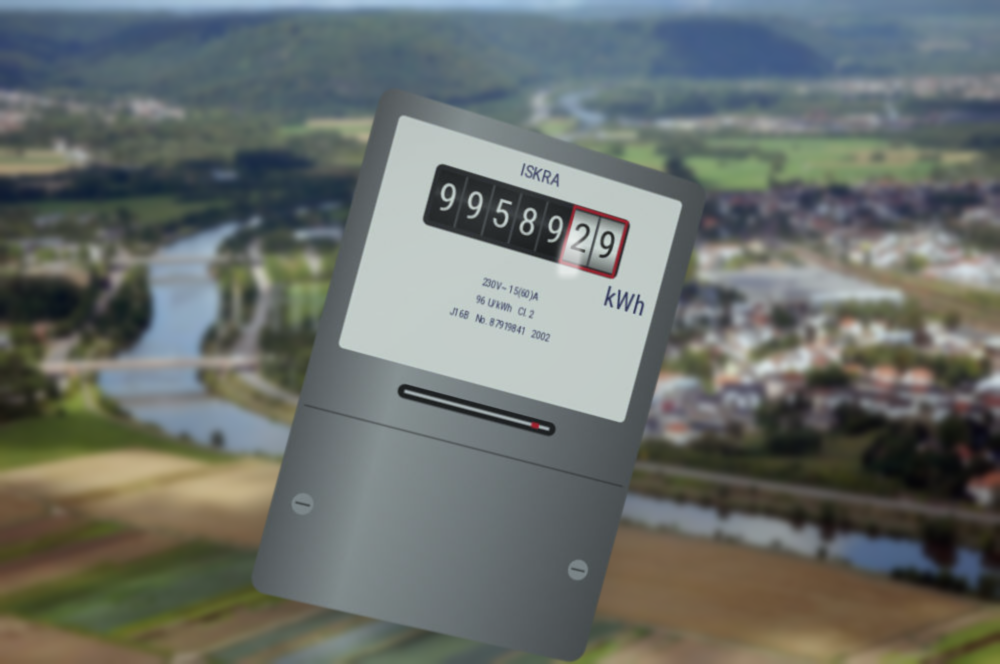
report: 99589.29 (kWh)
